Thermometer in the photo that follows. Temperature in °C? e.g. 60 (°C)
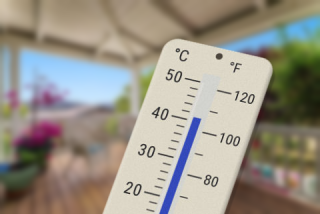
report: 41 (°C)
